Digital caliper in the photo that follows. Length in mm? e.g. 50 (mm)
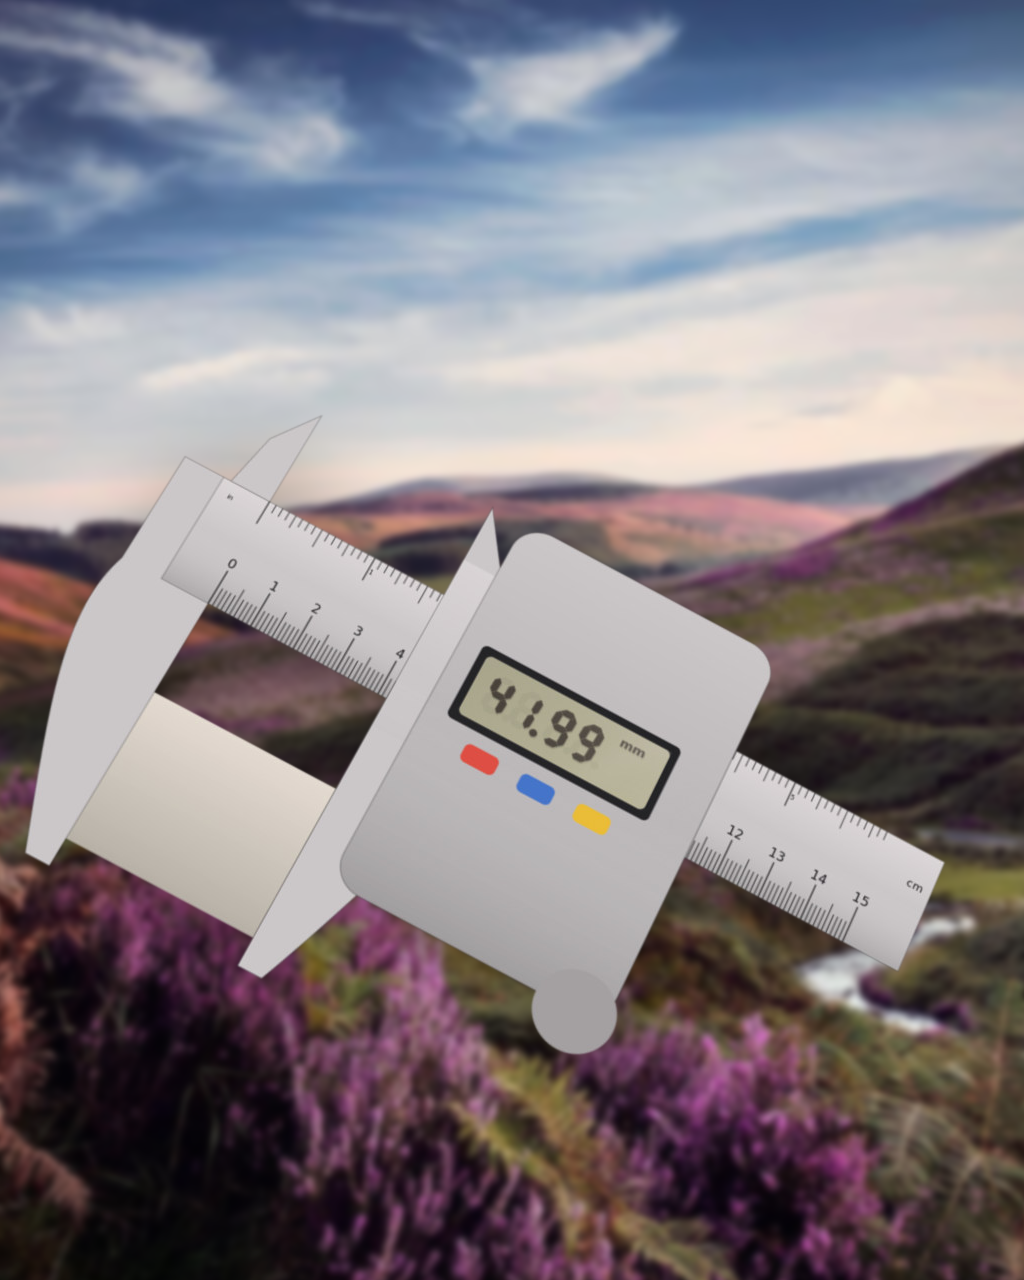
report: 41.99 (mm)
